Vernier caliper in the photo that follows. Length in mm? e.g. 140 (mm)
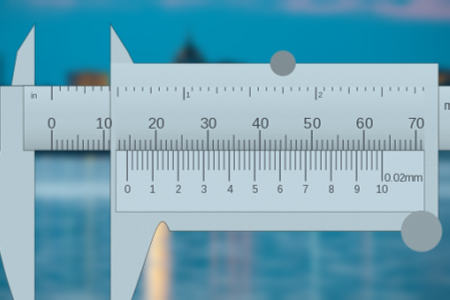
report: 14.5 (mm)
